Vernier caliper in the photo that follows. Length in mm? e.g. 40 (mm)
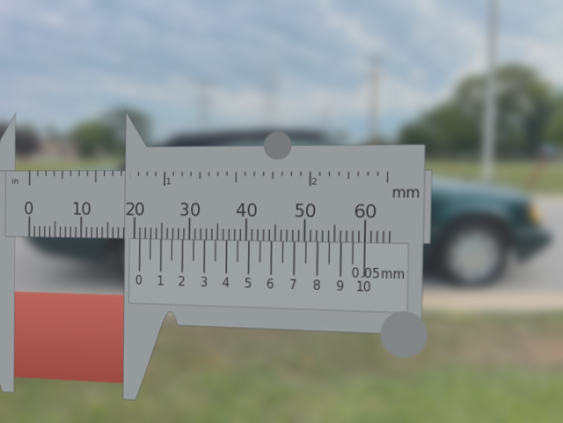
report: 21.0 (mm)
